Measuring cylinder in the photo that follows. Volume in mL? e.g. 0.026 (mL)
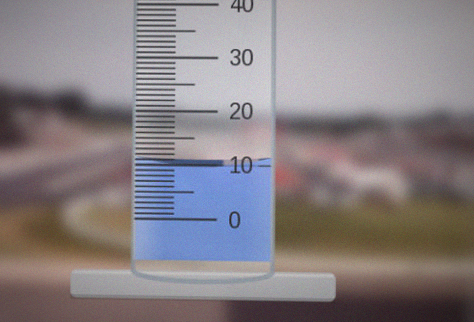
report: 10 (mL)
